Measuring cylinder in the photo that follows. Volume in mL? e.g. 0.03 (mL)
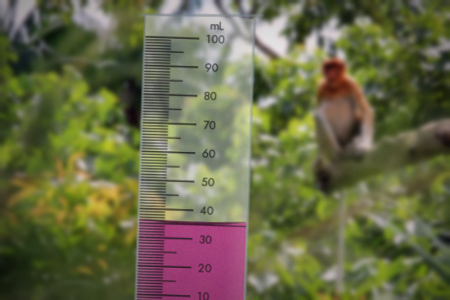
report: 35 (mL)
